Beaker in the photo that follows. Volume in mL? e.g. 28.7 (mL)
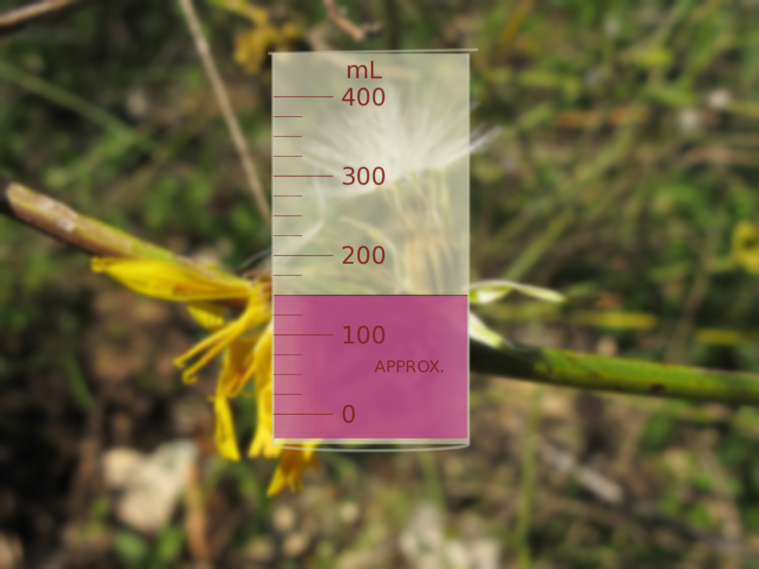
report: 150 (mL)
